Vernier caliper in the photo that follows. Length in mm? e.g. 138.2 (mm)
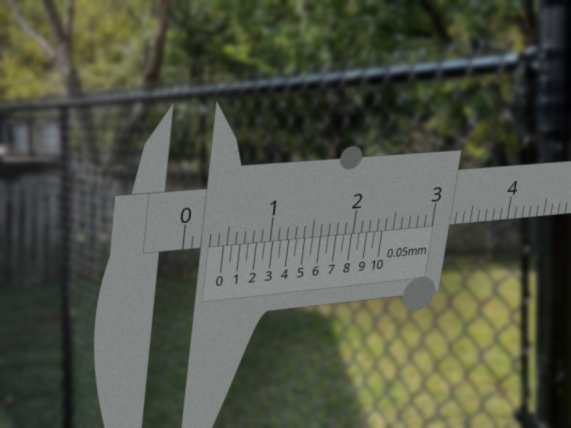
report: 4.6 (mm)
